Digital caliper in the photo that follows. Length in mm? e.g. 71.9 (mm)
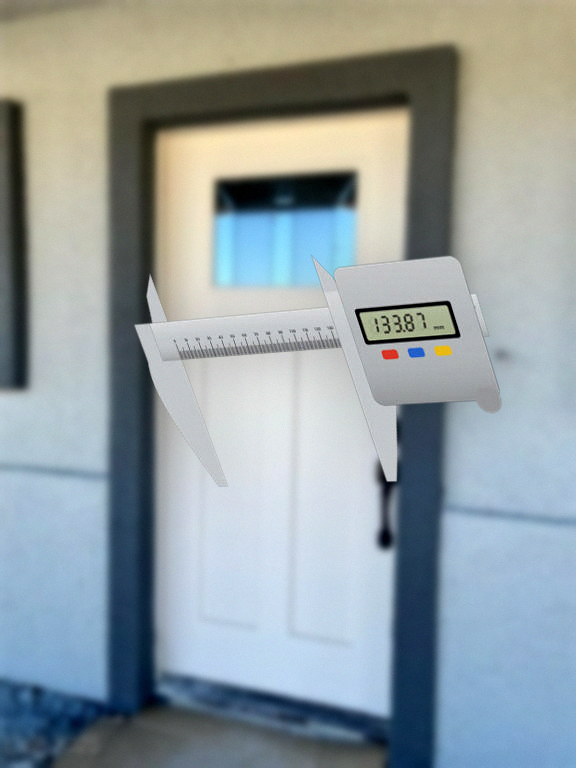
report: 133.87 (mm)
